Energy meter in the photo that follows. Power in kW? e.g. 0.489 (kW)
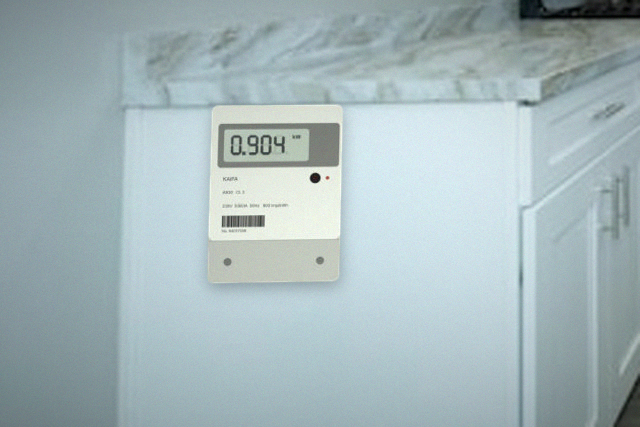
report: 0.904 (kW)
